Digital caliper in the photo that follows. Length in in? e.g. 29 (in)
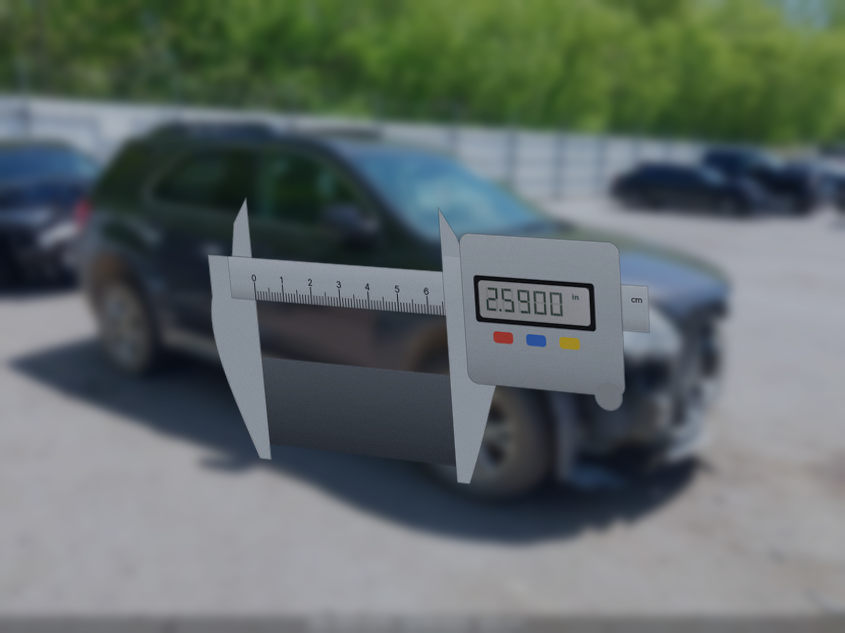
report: 2.5900 (in)
